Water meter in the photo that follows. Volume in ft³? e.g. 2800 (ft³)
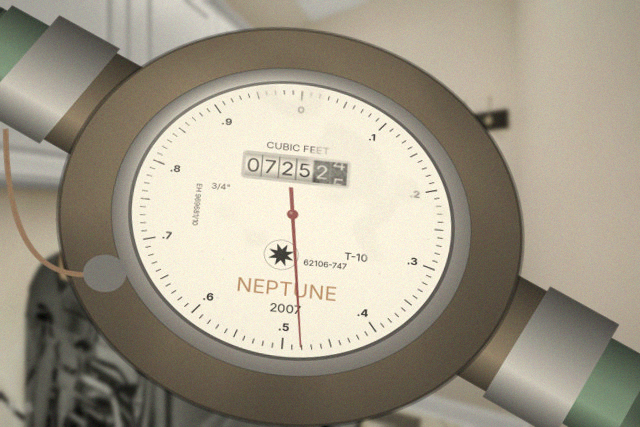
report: 72524.48 (ft³)
